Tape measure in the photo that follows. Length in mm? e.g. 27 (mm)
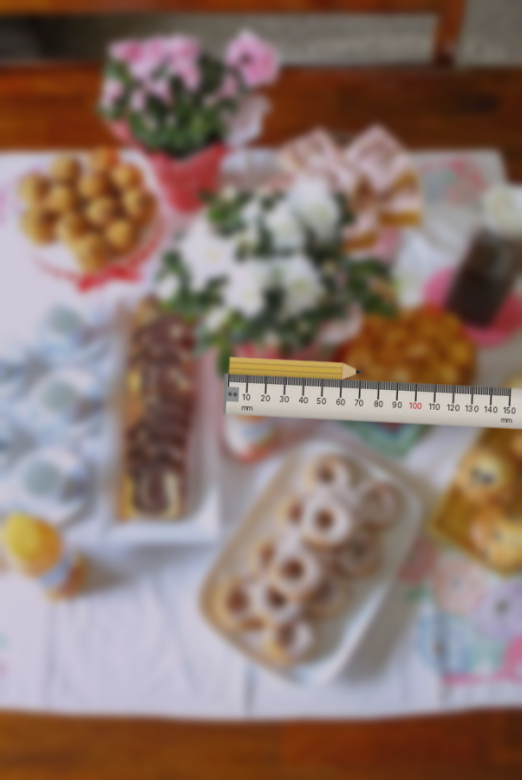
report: 70 (mm)
